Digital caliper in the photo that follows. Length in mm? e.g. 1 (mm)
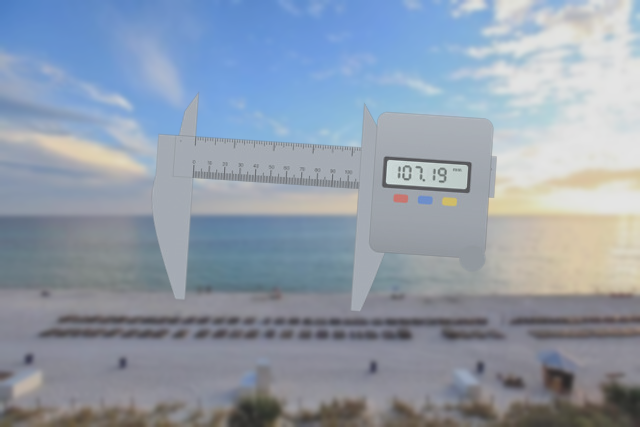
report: 107.19 (mm)
